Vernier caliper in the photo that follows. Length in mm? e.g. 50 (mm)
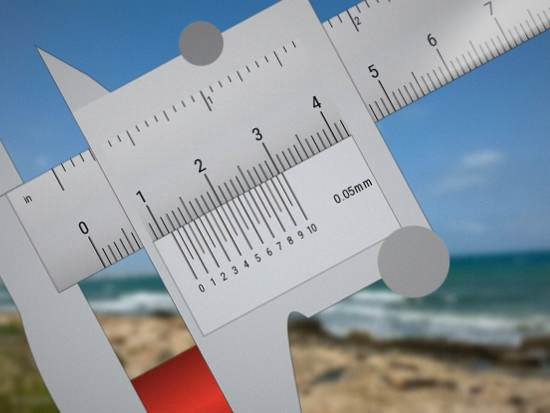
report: 11.4 (mm)
